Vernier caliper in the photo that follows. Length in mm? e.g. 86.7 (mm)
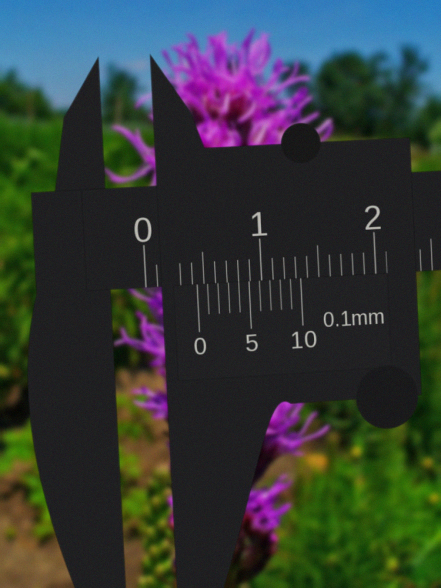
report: 4.4 (mm)
